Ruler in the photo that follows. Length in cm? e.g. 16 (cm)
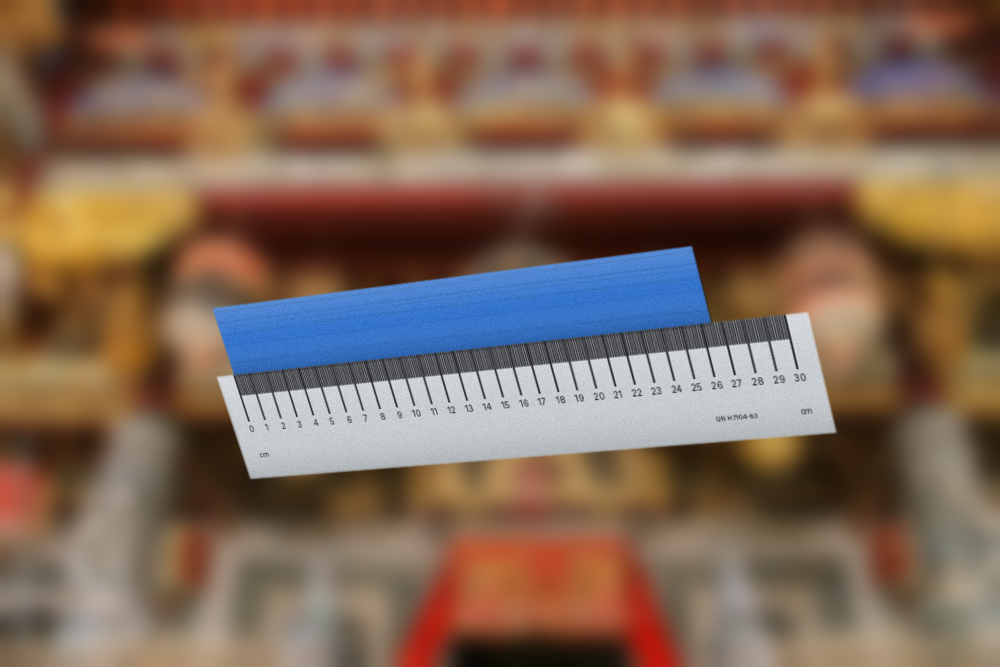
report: 26.5 (cm)
